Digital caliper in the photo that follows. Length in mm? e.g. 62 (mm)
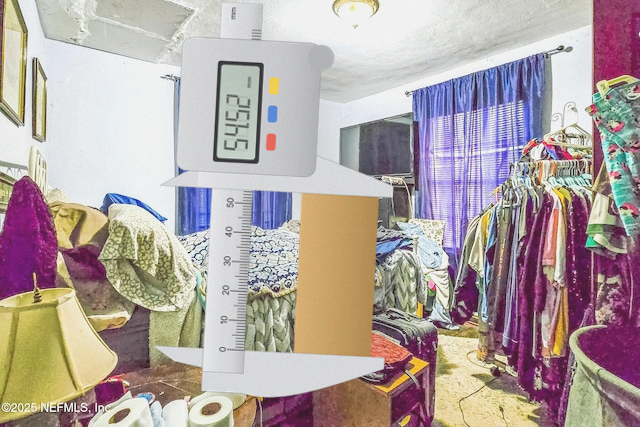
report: 54.52 (mm)
